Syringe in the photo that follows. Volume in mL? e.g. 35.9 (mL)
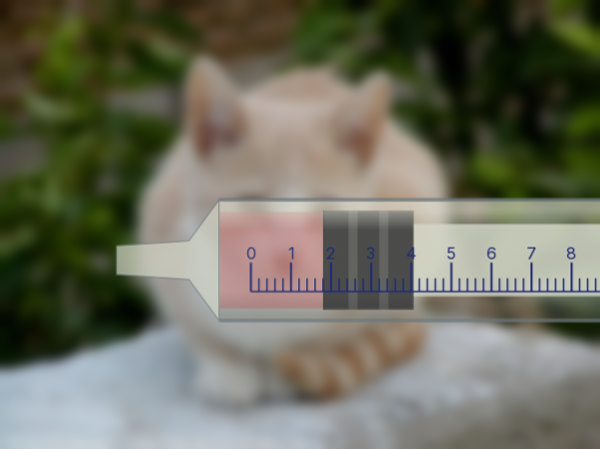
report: 1.8 (mL)
